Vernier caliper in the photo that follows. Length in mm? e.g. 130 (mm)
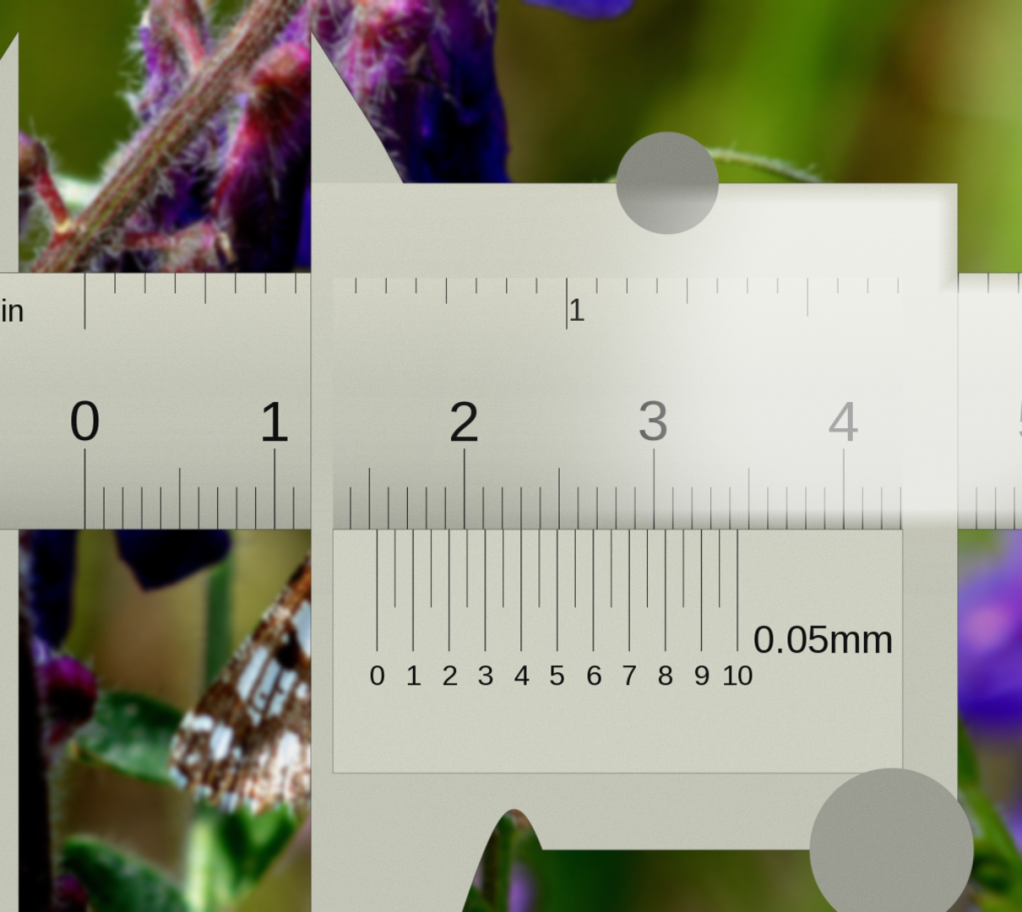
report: 15.4 (mm)
